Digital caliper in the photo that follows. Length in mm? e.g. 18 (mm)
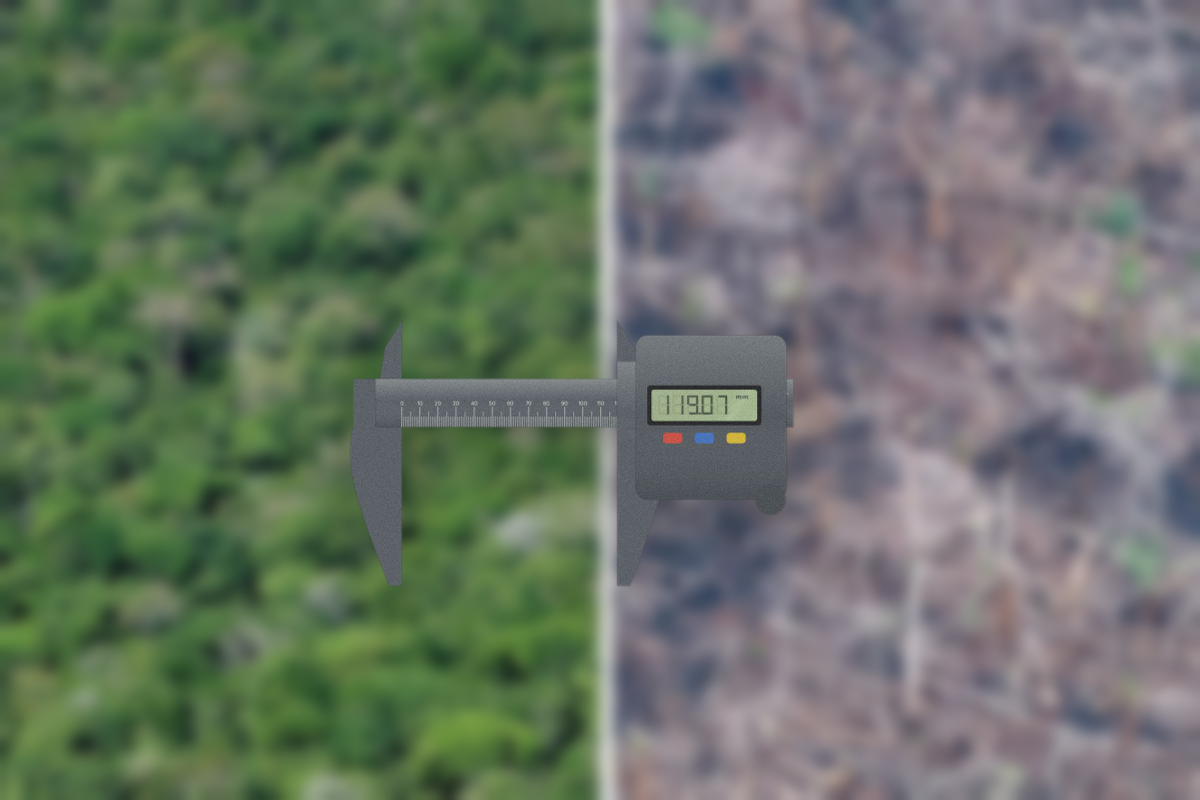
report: 119.07 (mm)
